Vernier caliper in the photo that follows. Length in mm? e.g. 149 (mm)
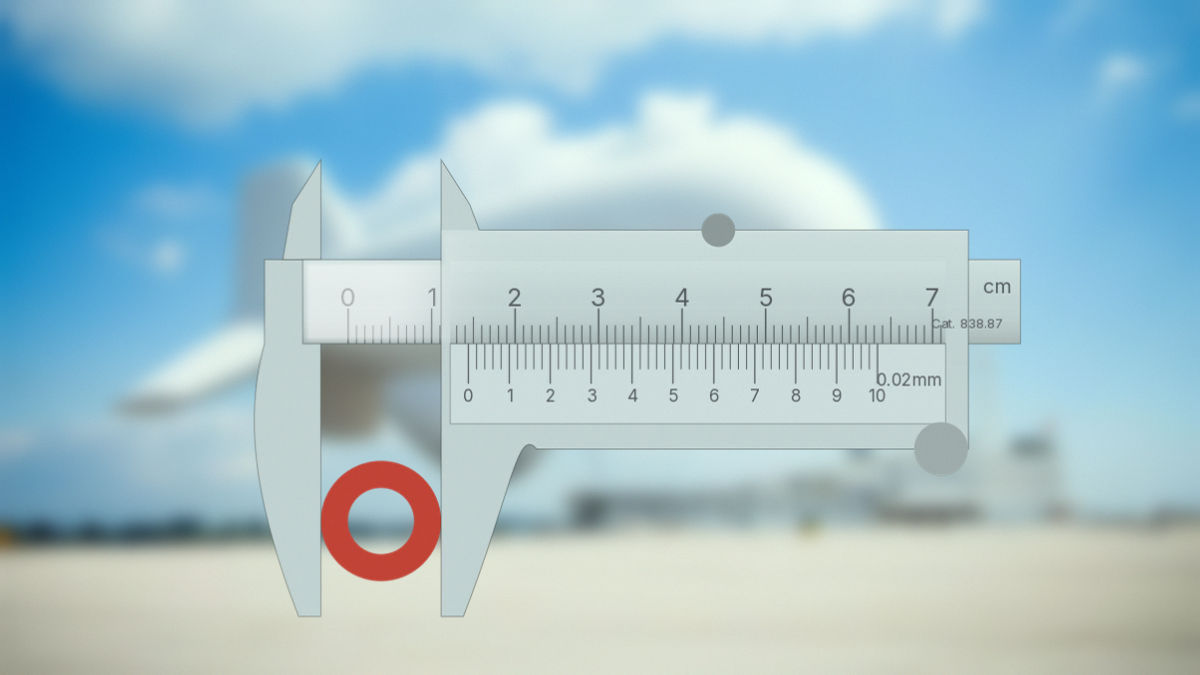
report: 14.4 (mm)
